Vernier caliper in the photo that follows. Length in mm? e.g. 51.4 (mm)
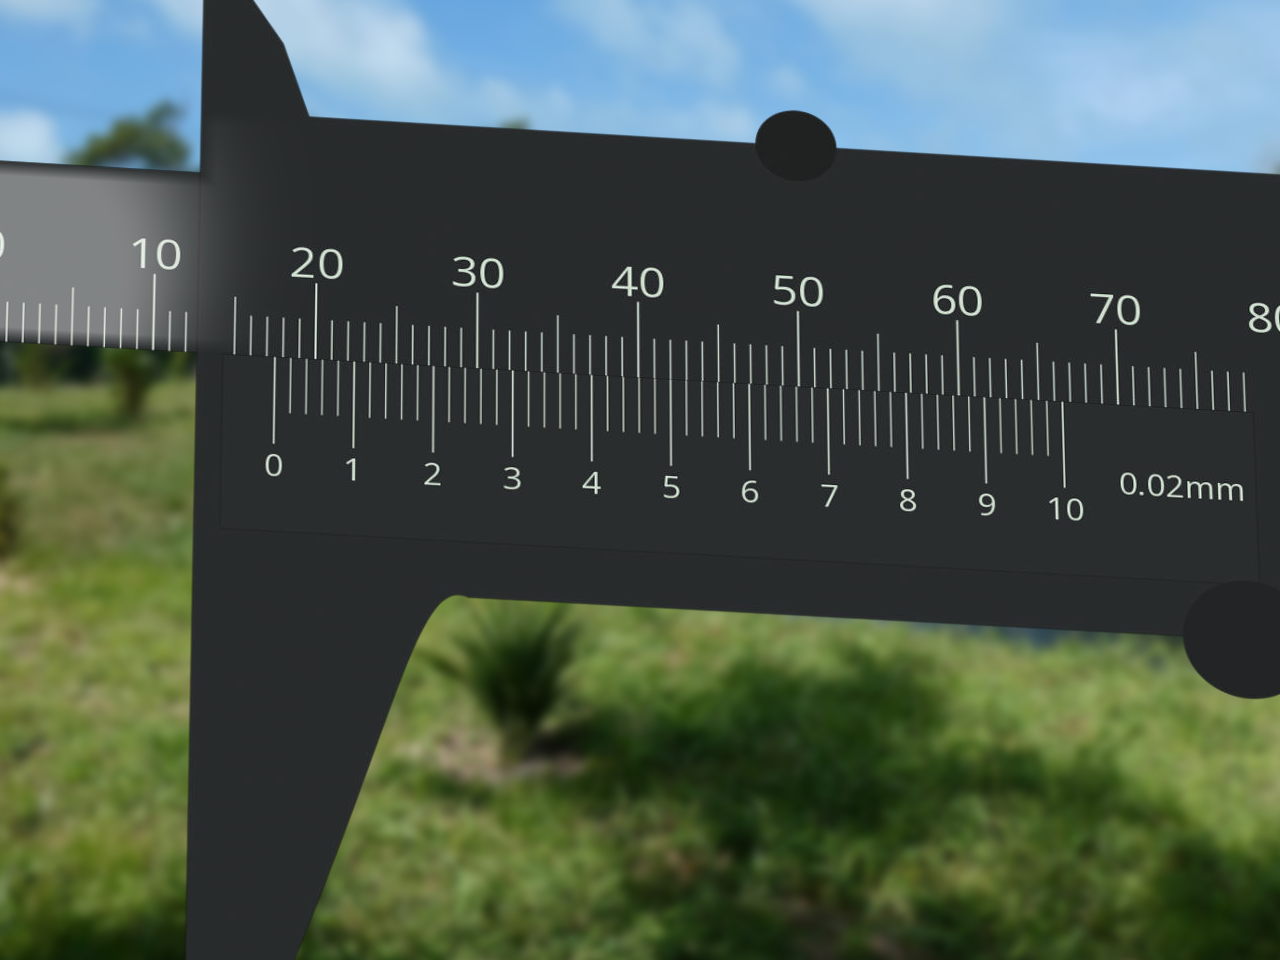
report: 17.5 (mm)
